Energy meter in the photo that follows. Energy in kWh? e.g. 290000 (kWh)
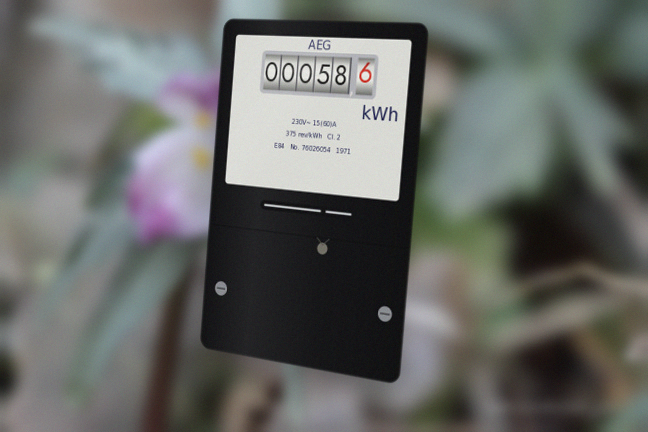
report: 58.6 (kWh)
